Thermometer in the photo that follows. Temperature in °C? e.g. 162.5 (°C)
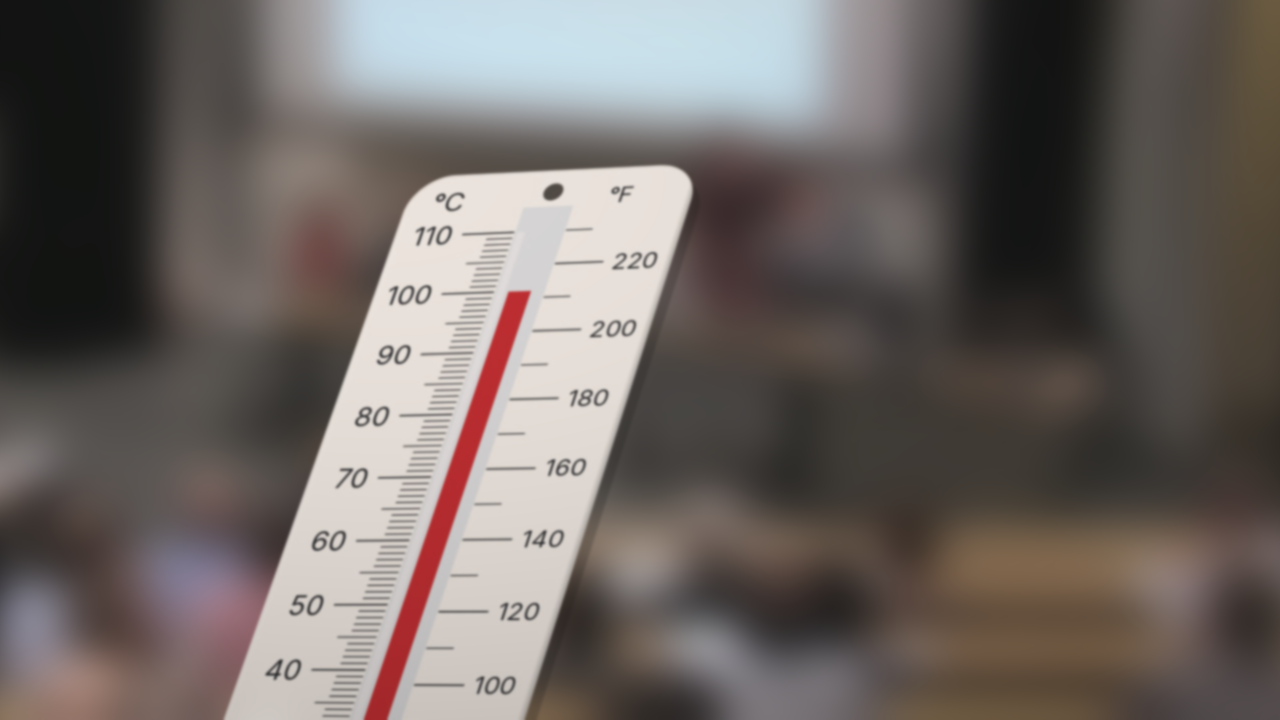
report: 100 (°C)
